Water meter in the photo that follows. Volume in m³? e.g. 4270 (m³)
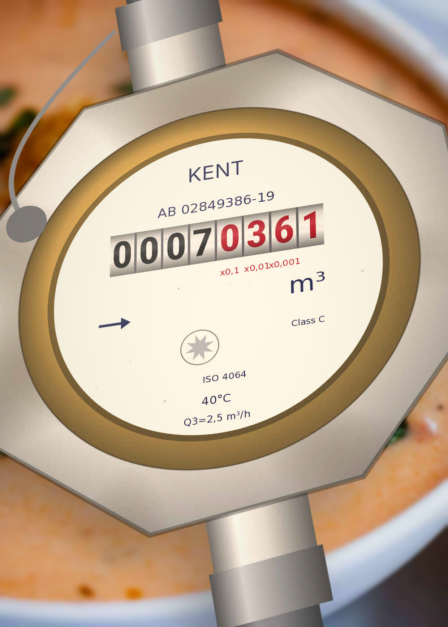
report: 7.0361 (m³)
